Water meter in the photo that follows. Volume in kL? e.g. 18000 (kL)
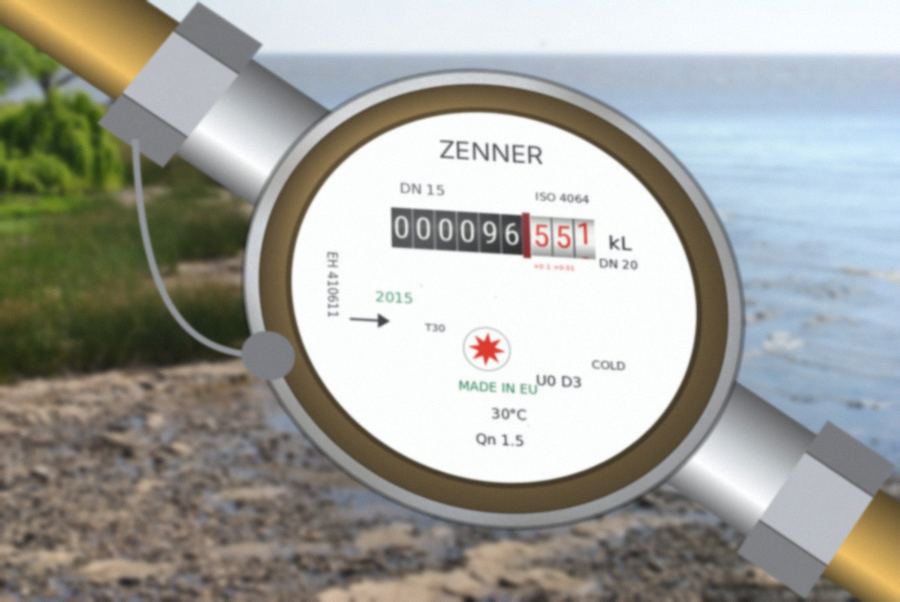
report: 96.551 (kL)
